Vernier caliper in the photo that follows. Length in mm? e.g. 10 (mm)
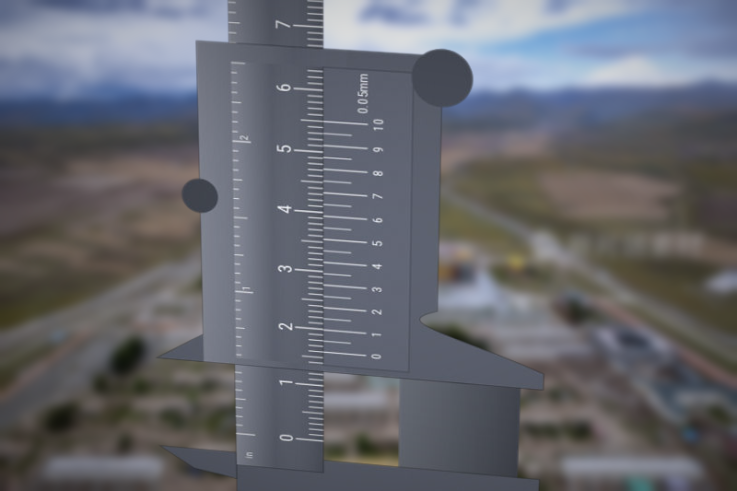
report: 16.0 (mm)
